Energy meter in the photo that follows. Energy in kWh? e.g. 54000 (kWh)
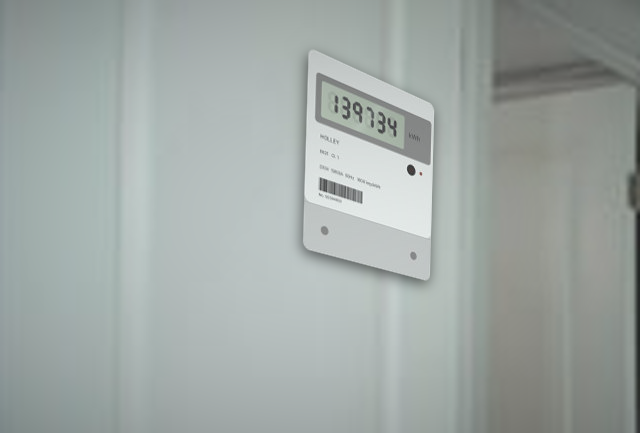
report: 139734 (kWh)
